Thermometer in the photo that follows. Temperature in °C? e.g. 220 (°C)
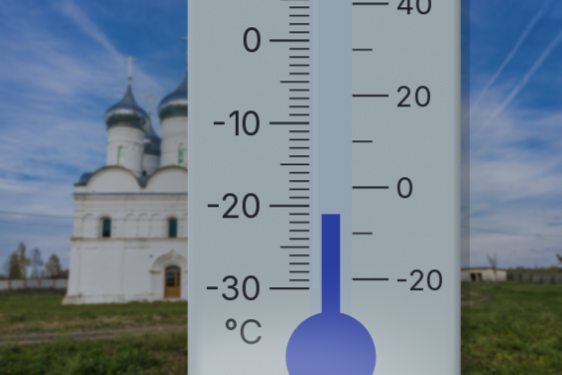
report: -21 (°C)
